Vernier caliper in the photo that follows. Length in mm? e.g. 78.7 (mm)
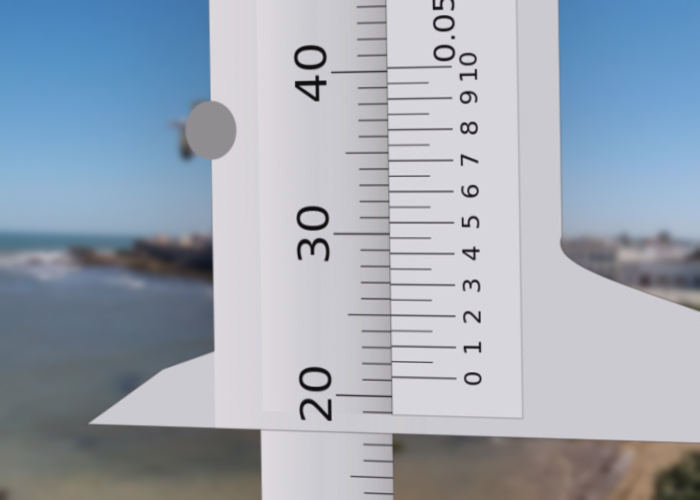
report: 21.2 (mm)
